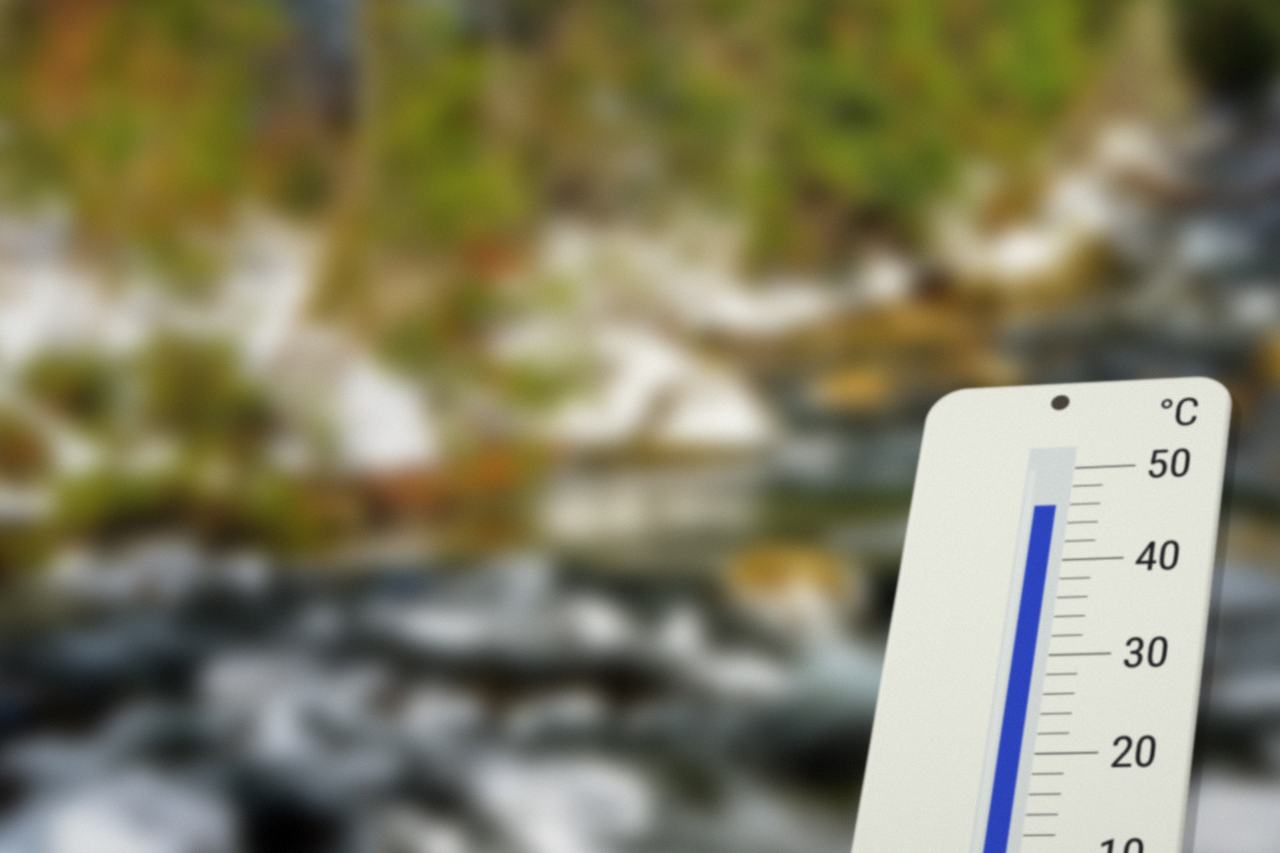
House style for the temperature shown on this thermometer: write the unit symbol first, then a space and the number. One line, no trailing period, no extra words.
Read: °C 46
